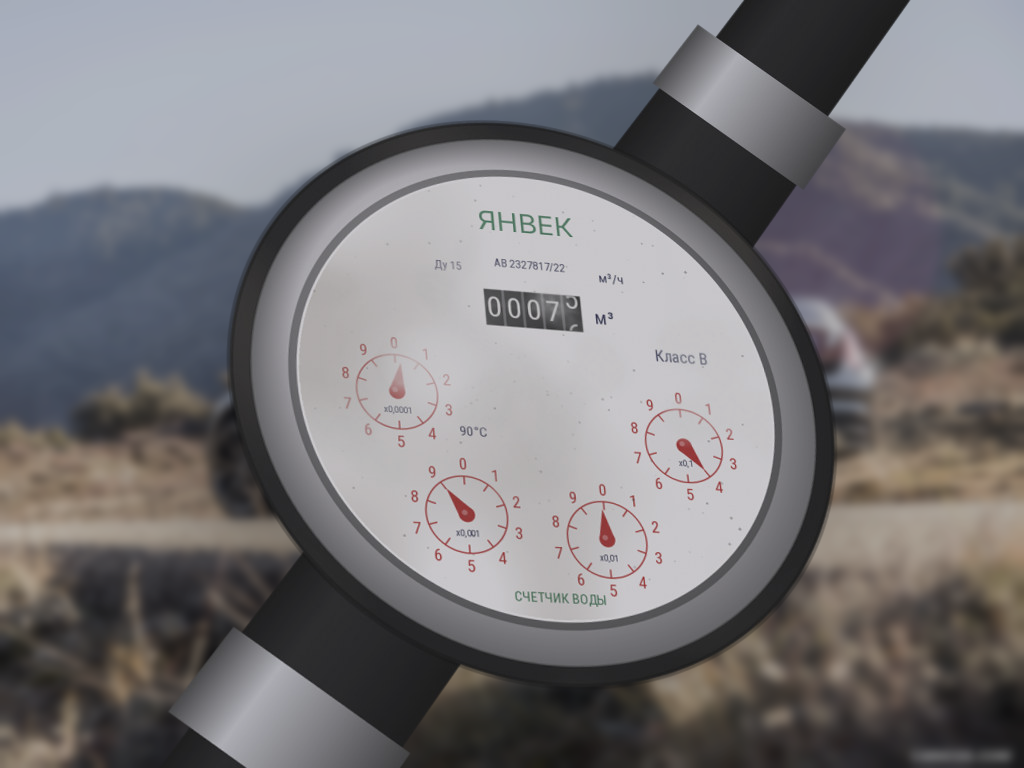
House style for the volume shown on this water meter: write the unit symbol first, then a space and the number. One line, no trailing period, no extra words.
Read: m³ 75.3990
